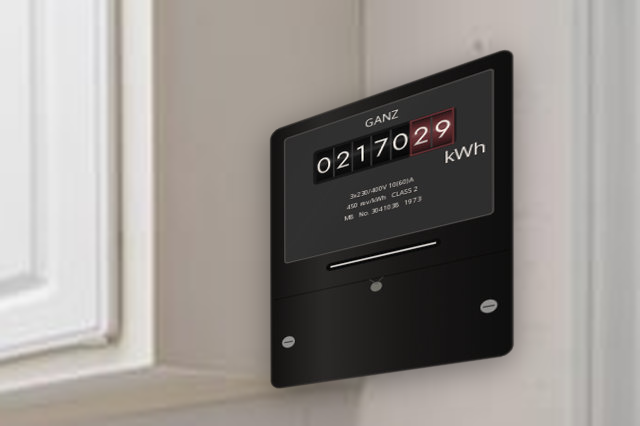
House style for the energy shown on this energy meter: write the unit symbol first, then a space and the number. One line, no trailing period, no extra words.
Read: kWh 2170.29
